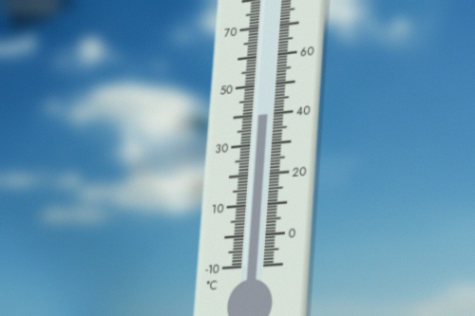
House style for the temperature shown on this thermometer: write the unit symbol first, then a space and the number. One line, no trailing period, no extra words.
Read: °C 40
